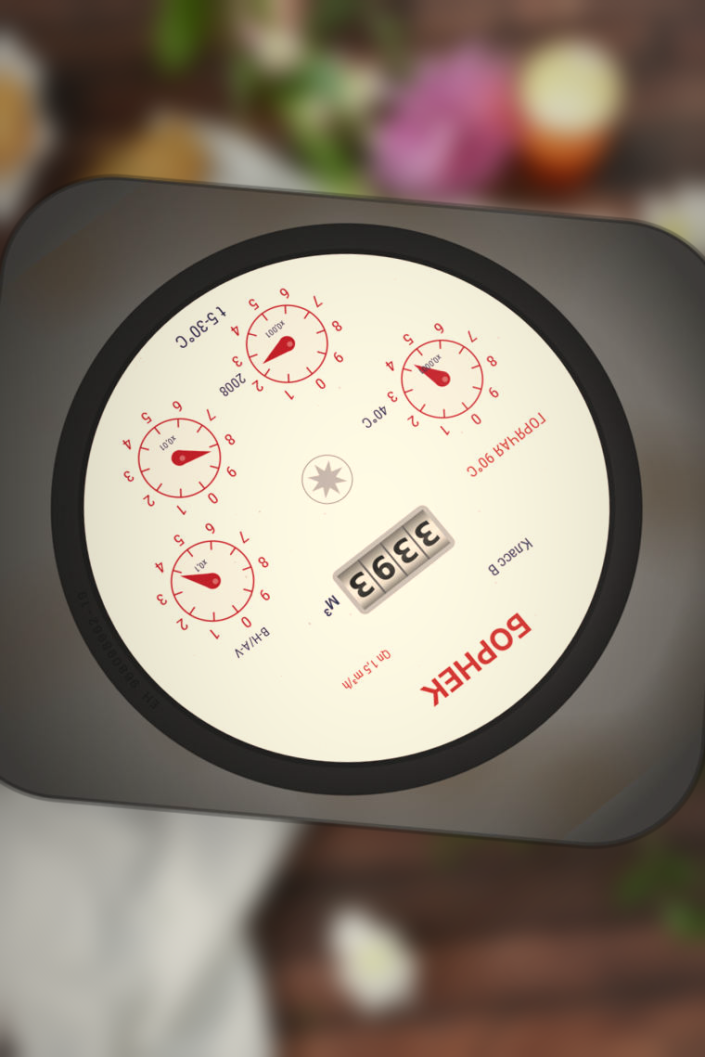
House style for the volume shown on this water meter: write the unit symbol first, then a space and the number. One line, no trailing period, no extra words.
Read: m³ 3393.3824
